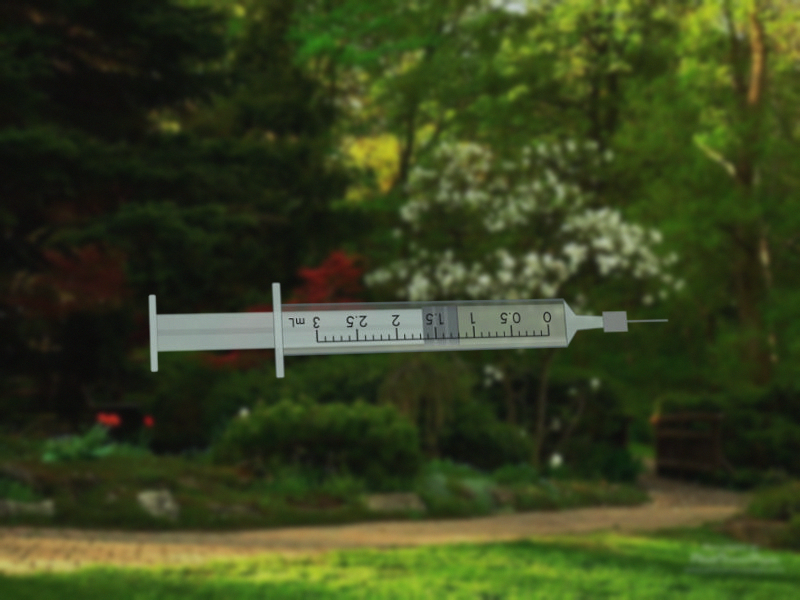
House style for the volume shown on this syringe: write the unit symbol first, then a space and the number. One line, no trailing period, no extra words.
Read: mL 1.2
